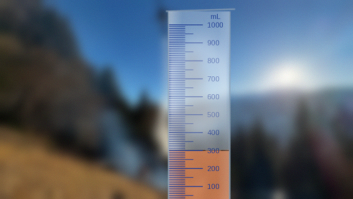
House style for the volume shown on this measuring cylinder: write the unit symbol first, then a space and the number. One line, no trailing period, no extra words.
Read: mL 300
